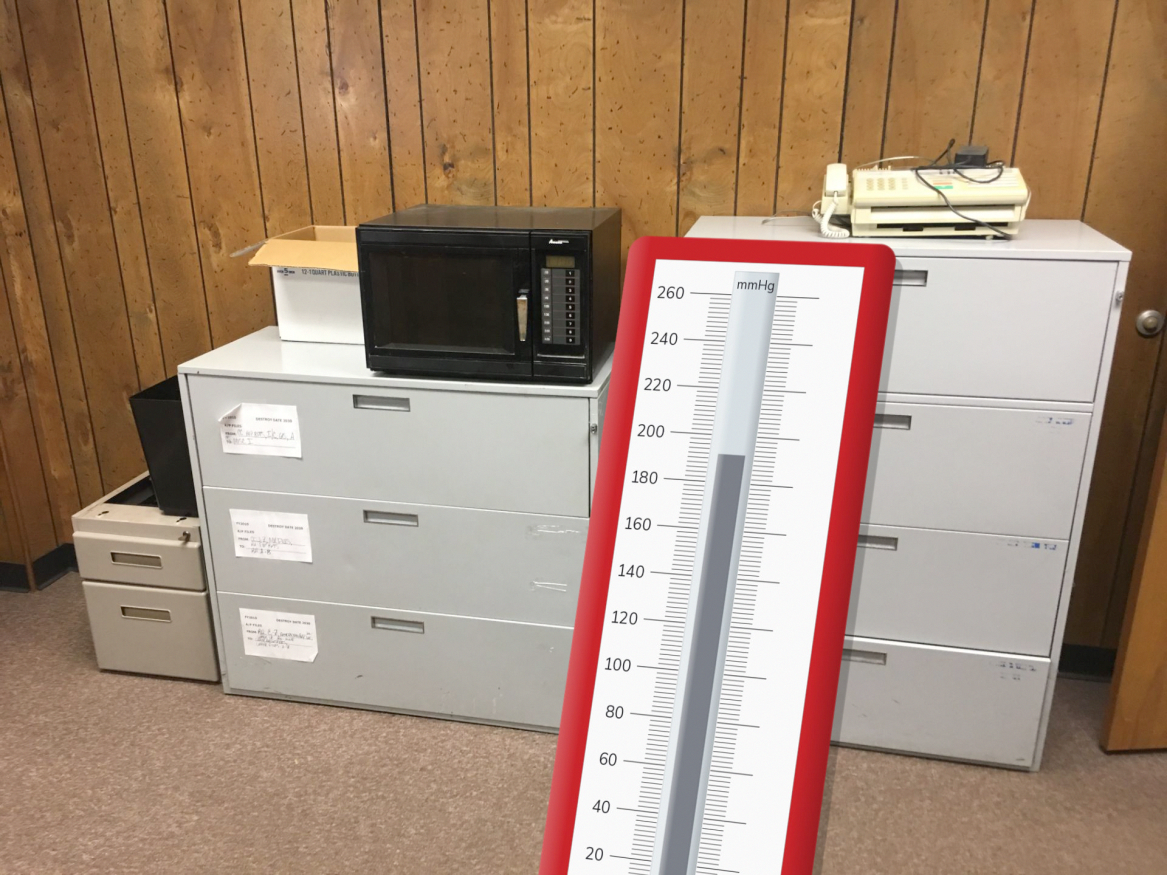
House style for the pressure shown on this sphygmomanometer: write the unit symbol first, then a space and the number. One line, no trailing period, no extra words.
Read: mmHg 192
